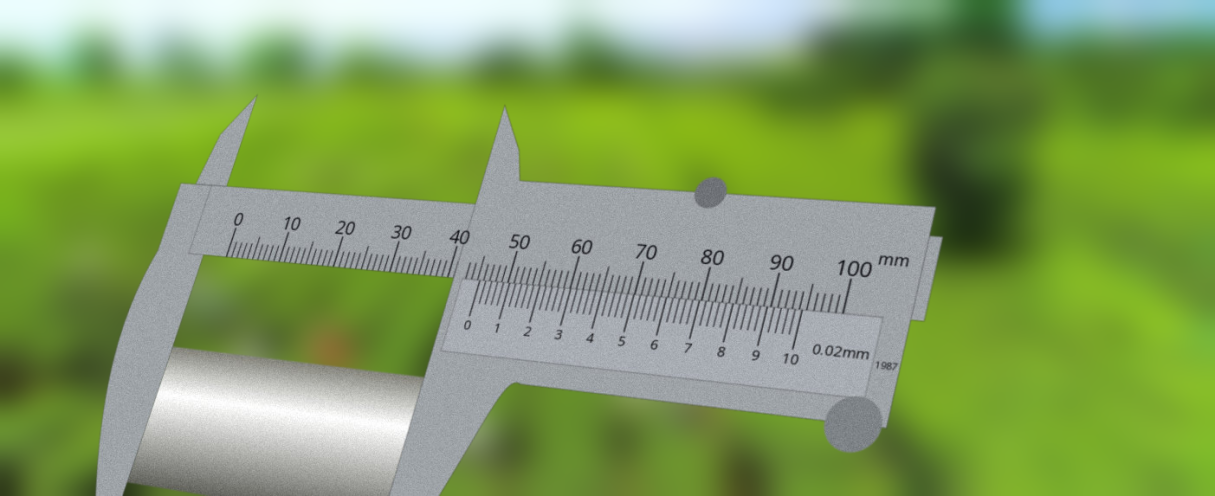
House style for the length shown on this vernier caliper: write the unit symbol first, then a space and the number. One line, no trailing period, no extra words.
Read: mm 45.4
